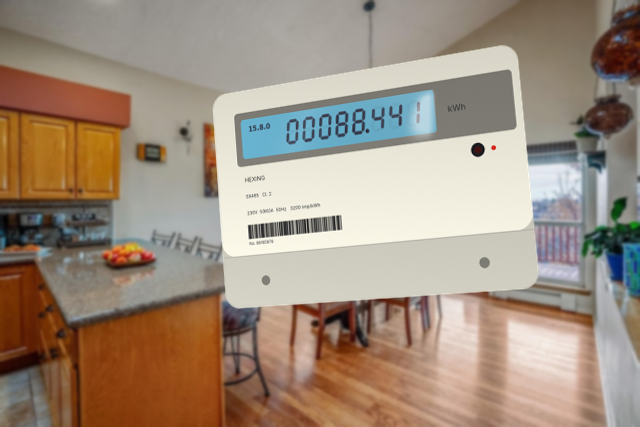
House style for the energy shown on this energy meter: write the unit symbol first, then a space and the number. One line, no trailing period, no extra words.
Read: kWh 88.441
